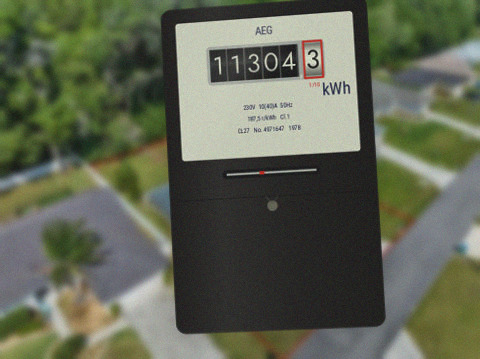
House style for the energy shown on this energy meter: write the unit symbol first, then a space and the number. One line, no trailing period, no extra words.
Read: kWh 11304.3
